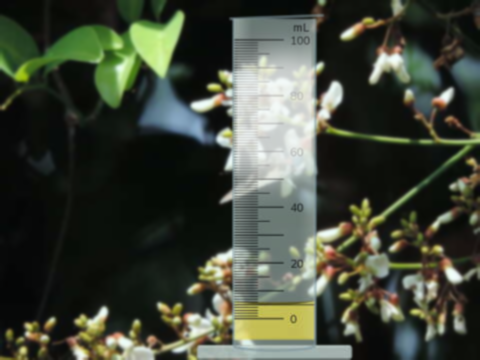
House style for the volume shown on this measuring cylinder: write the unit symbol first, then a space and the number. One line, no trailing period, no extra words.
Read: mL 5
